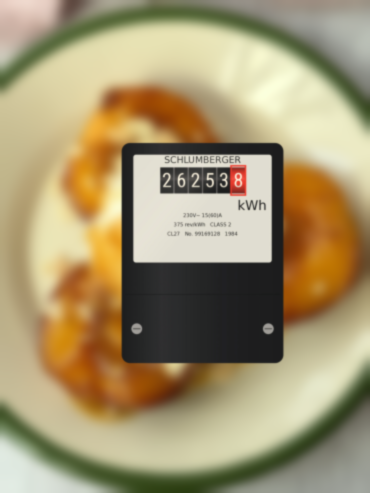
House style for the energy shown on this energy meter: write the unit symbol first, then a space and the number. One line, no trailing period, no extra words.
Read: kWh 26253.8
